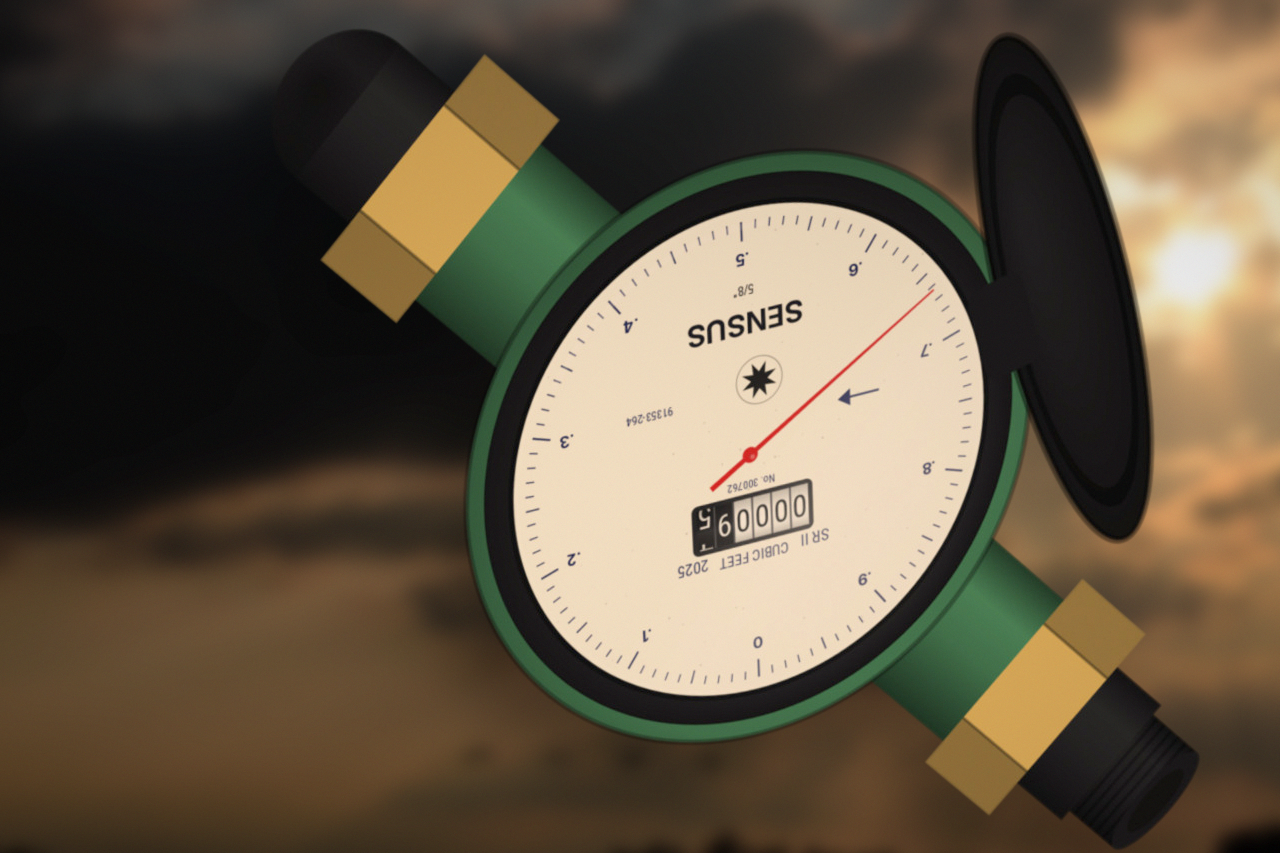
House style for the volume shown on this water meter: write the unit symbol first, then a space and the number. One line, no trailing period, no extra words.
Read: ft³ 94.66
